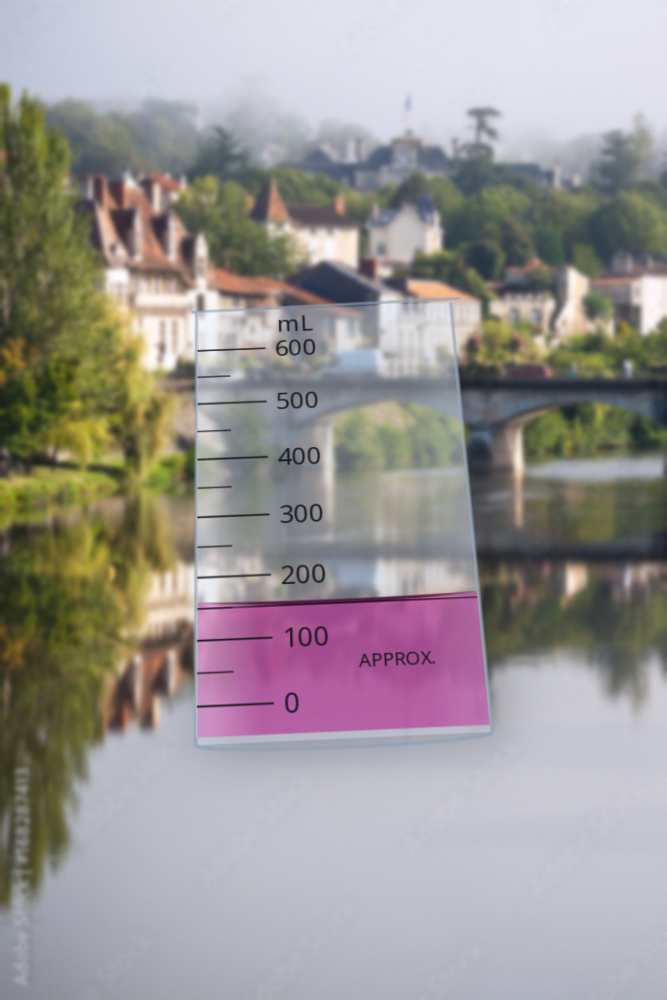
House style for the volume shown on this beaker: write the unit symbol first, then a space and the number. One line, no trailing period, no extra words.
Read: mL 150
